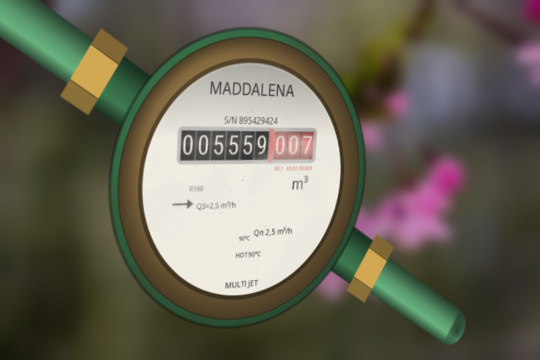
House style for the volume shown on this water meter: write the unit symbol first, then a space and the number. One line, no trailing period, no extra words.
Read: m³ 5559.007
